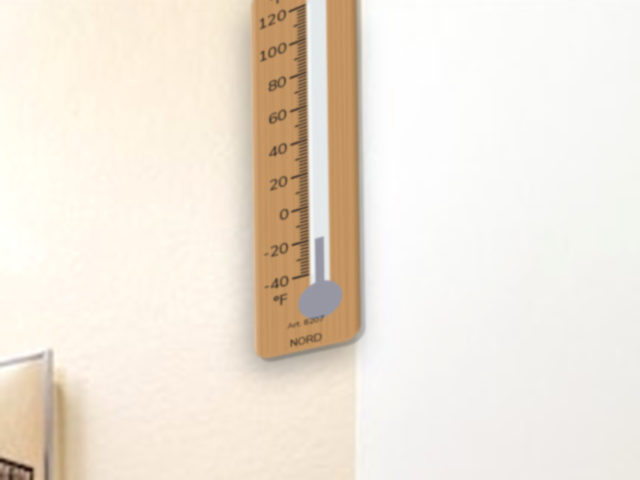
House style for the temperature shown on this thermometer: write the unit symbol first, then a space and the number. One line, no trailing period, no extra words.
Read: °F -20
